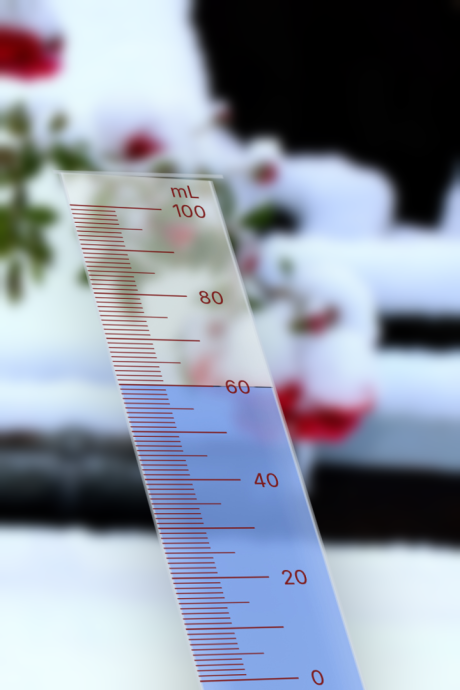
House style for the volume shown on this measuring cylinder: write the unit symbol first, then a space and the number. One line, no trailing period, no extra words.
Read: mL 60
